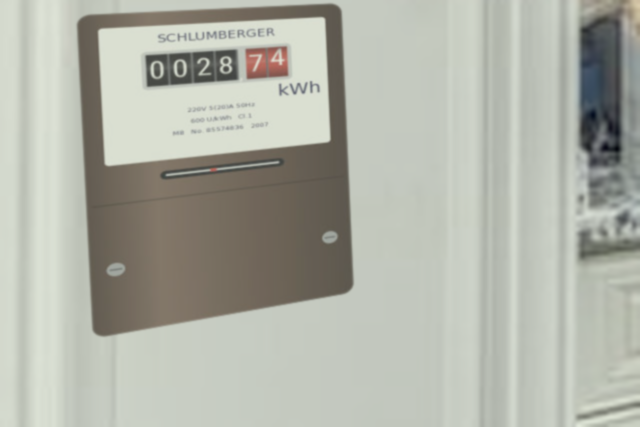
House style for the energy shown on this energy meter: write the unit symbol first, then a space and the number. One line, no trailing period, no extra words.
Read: kWh 28.74
